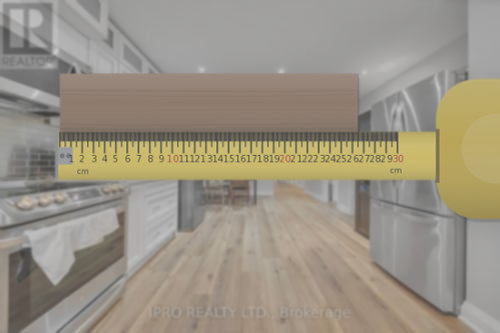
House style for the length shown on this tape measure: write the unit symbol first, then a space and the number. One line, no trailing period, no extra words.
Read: cm 26.5
